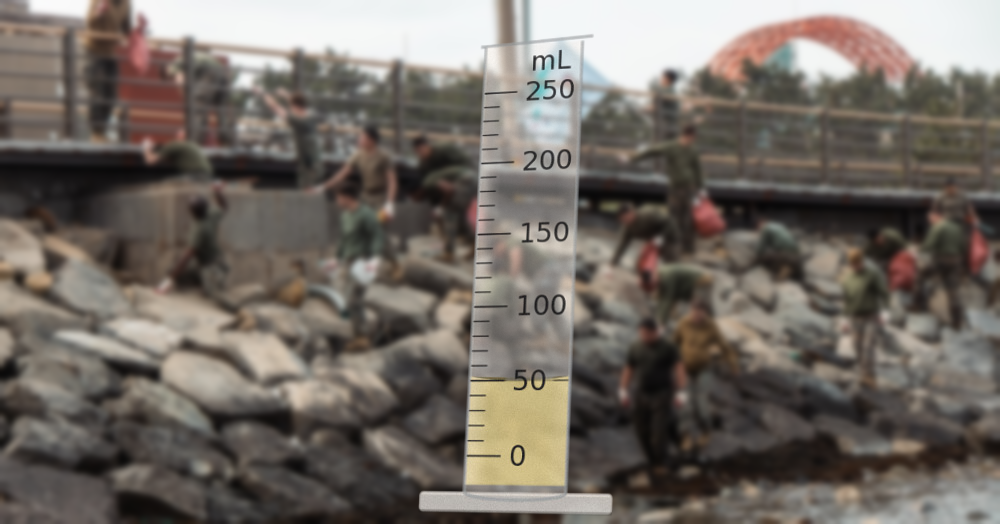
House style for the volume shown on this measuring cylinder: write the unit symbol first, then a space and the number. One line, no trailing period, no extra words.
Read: mL 50
